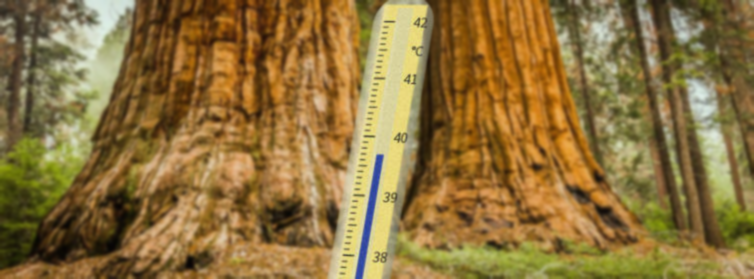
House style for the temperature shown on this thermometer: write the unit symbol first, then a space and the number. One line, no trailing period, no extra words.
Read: °C 39.7
